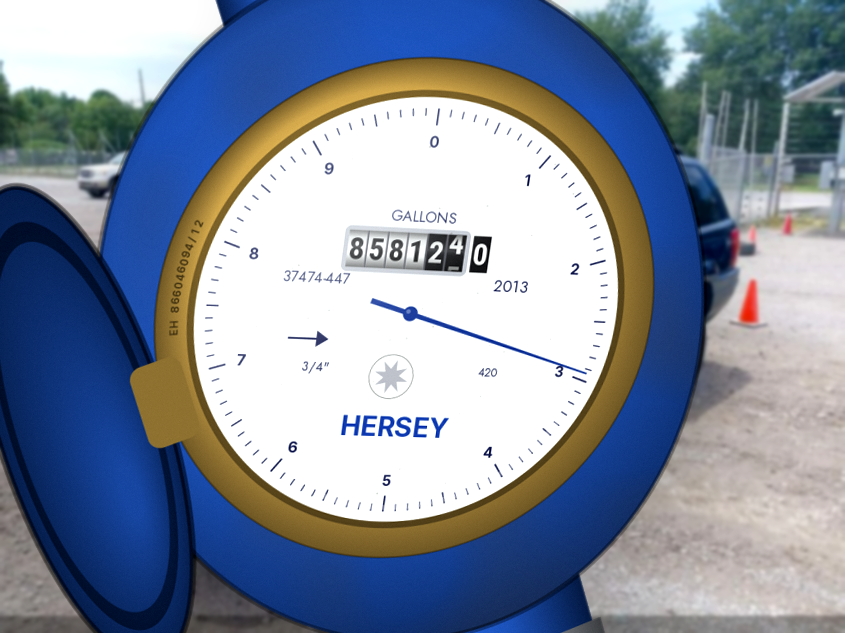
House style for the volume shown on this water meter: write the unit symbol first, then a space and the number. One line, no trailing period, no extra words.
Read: gal 8581242.9
